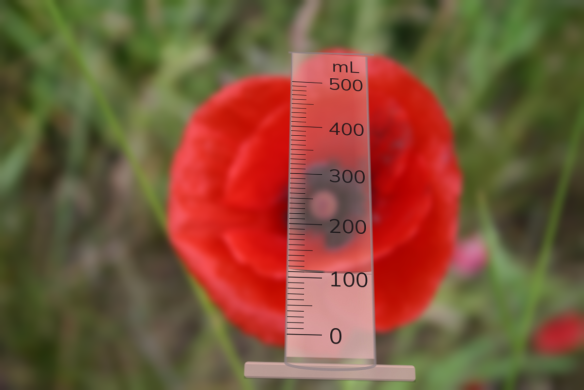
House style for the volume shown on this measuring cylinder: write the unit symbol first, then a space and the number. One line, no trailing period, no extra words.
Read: mL 110
